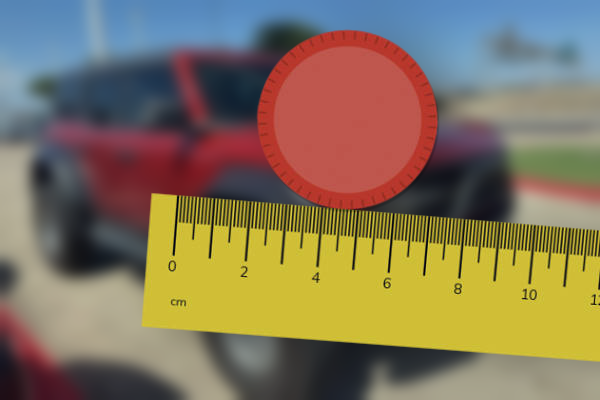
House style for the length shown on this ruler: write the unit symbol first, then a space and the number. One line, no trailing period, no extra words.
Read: cm 5
